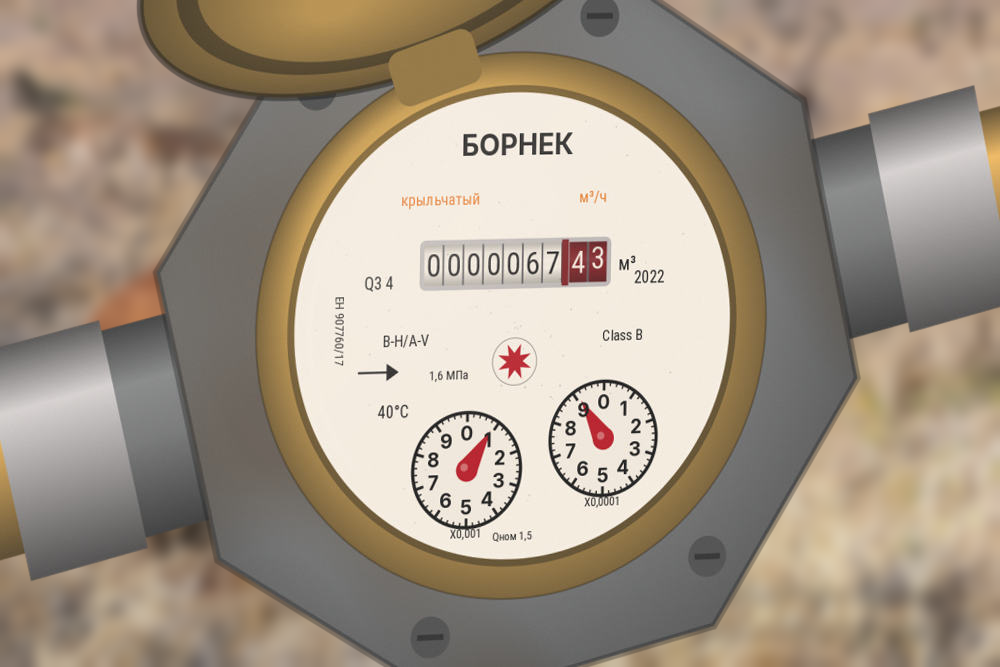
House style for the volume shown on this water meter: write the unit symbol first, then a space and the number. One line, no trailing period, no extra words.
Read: m³ 67.4309
